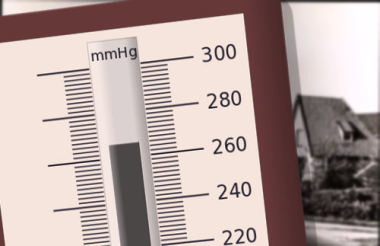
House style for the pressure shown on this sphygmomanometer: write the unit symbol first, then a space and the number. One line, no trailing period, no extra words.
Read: mmHg 266
